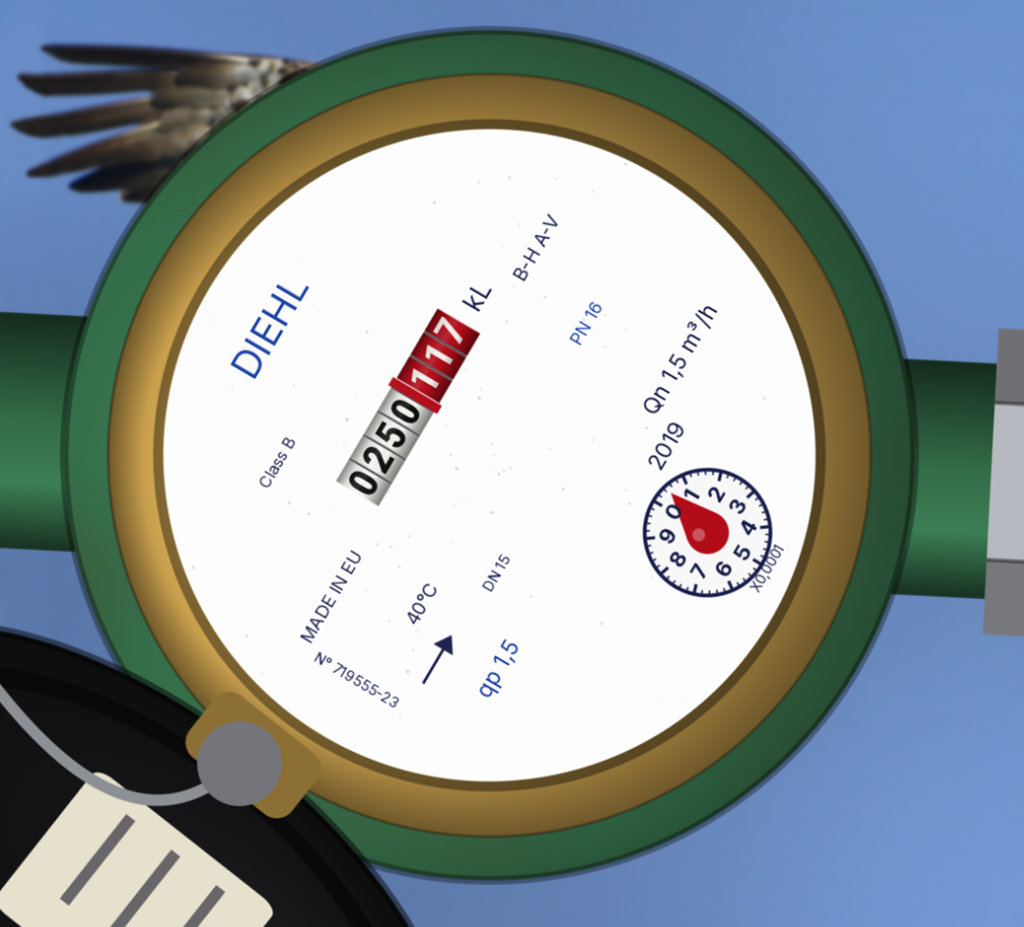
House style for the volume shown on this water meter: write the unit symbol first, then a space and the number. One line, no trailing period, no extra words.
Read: kL 250.1170
